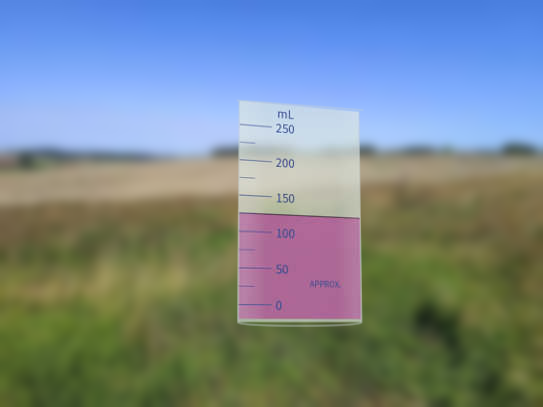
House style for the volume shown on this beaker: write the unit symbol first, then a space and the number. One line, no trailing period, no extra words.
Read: mL 125
